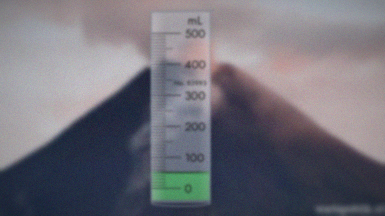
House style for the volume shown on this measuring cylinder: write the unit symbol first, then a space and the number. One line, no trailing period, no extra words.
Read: mL 50
